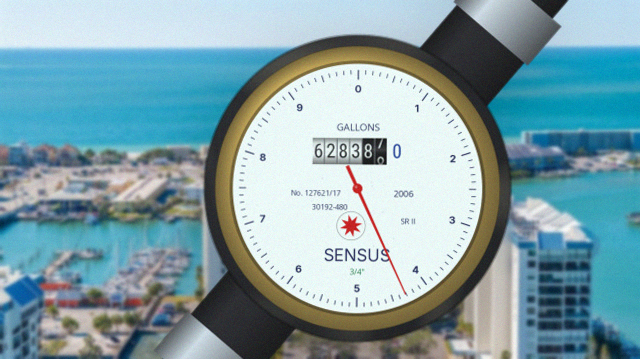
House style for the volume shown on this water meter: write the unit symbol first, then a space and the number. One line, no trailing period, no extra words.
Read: gal 6283874.3
